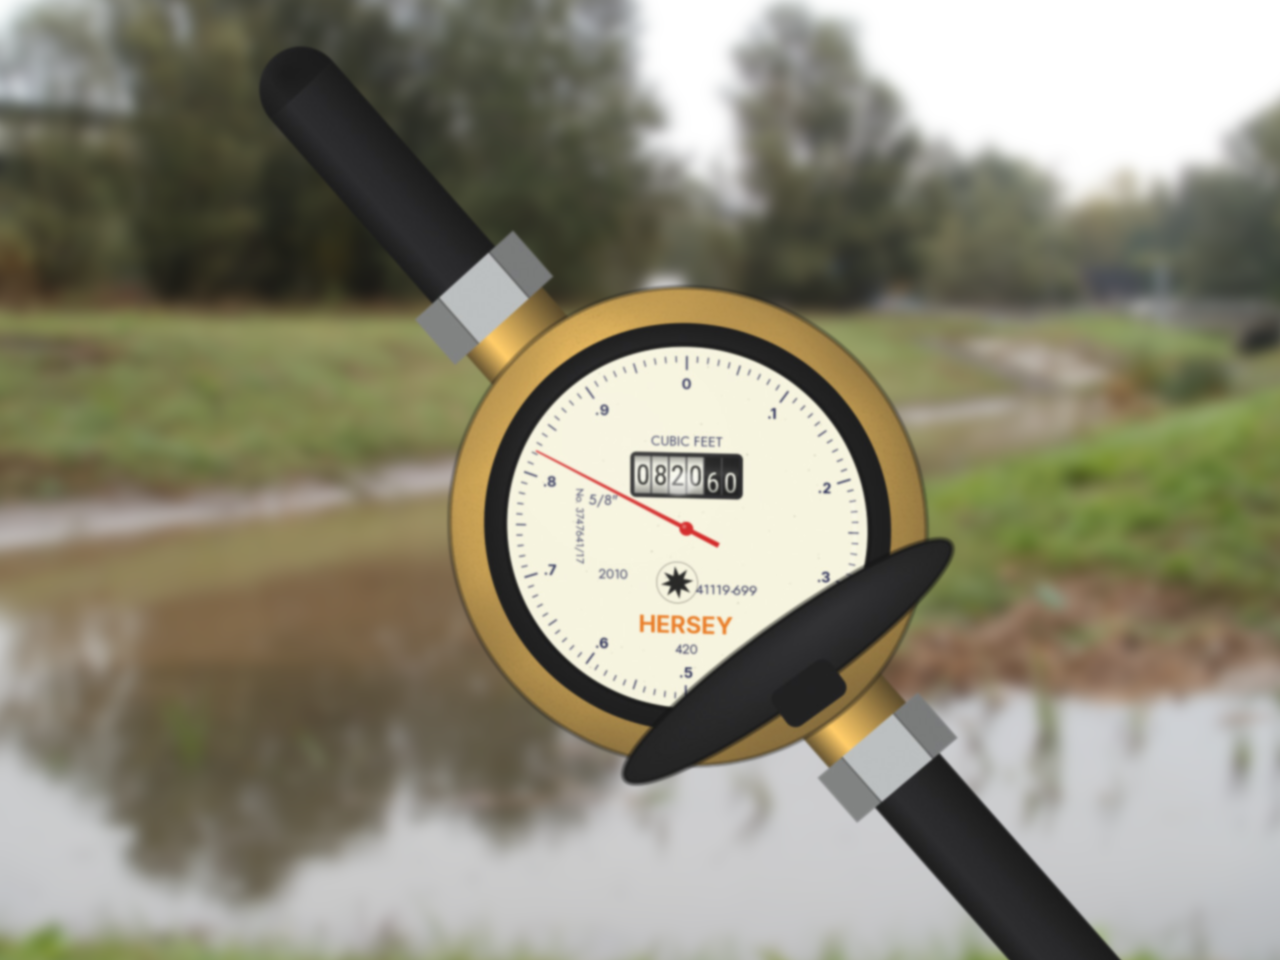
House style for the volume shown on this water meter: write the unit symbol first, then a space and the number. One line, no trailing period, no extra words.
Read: ft³ 82059.82
